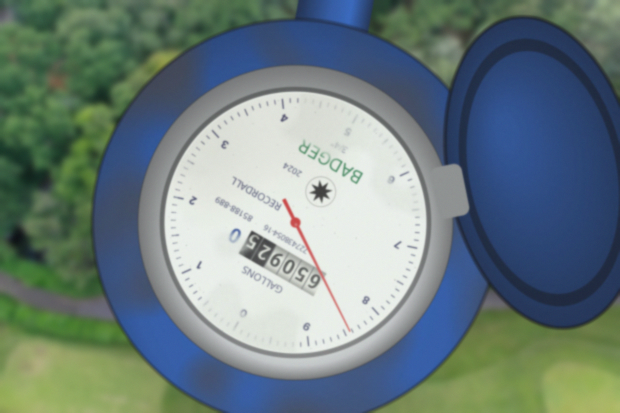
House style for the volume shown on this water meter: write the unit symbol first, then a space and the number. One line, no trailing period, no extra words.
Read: gal 6509248.4
